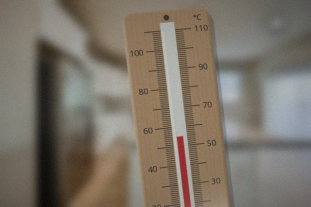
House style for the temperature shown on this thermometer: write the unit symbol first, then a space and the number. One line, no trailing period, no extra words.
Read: °C 55
